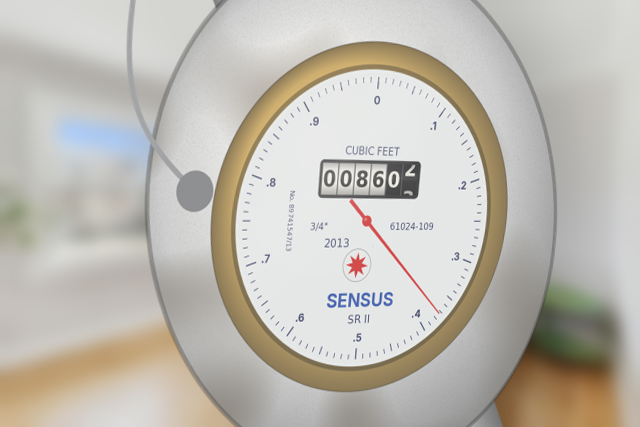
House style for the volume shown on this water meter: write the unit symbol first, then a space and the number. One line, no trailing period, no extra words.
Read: ft³ 8602.37
